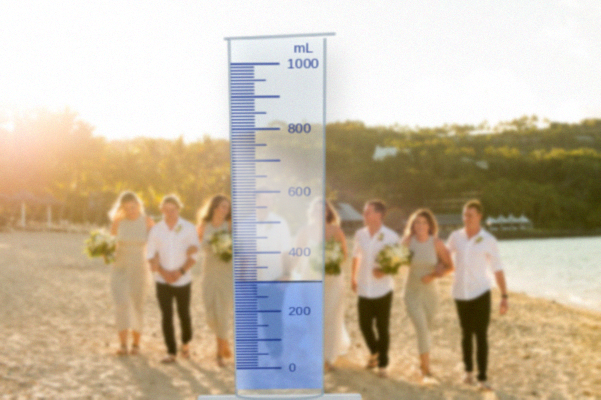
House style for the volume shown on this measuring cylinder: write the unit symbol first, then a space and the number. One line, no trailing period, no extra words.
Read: mL 300
